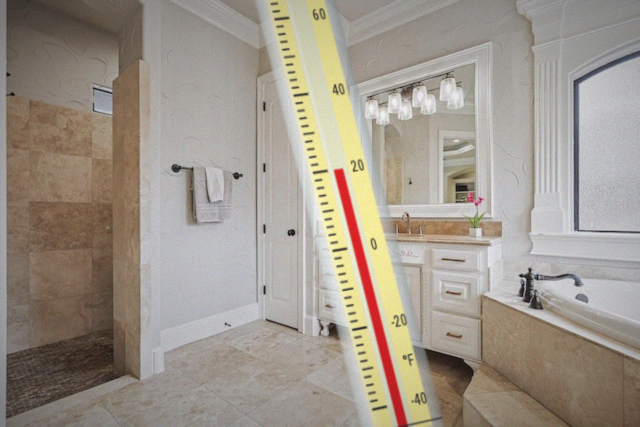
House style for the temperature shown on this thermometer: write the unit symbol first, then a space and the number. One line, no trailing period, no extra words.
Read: °F 20
